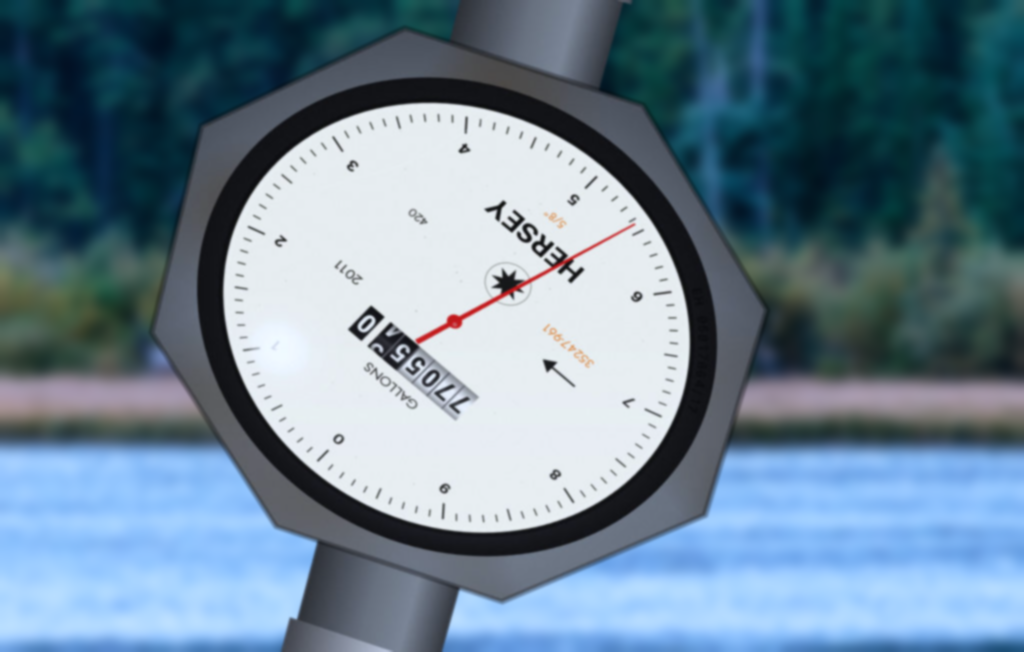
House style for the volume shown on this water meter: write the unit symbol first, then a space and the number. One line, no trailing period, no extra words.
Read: gal 7705535.4
